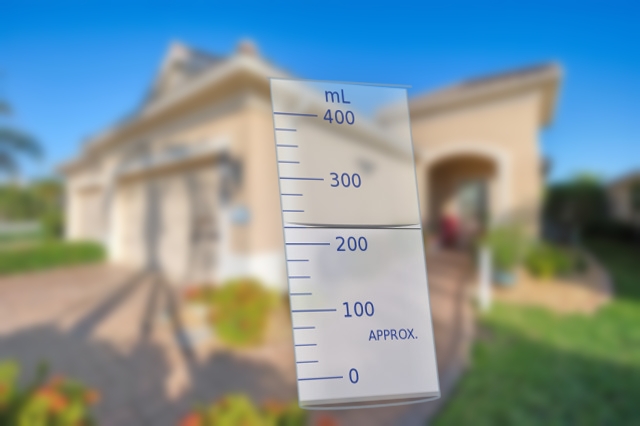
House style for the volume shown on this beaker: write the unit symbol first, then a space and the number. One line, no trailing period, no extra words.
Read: mL 225
